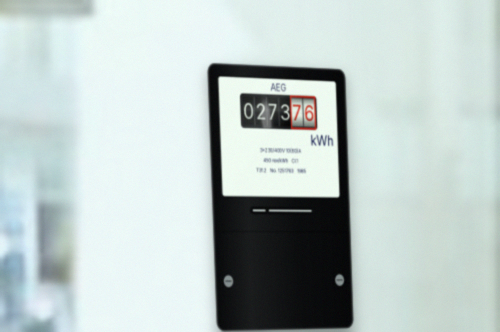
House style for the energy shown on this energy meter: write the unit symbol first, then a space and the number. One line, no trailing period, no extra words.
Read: kWh 273.76
